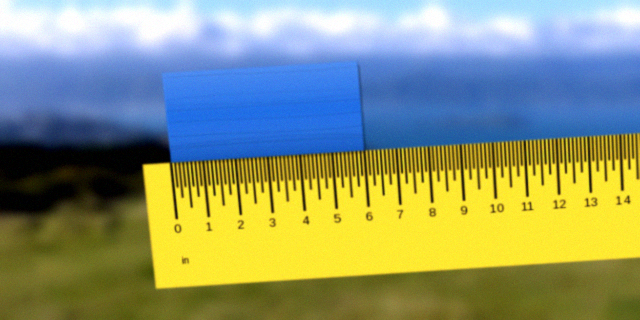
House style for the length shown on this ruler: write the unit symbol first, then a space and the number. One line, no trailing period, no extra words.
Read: in 6
